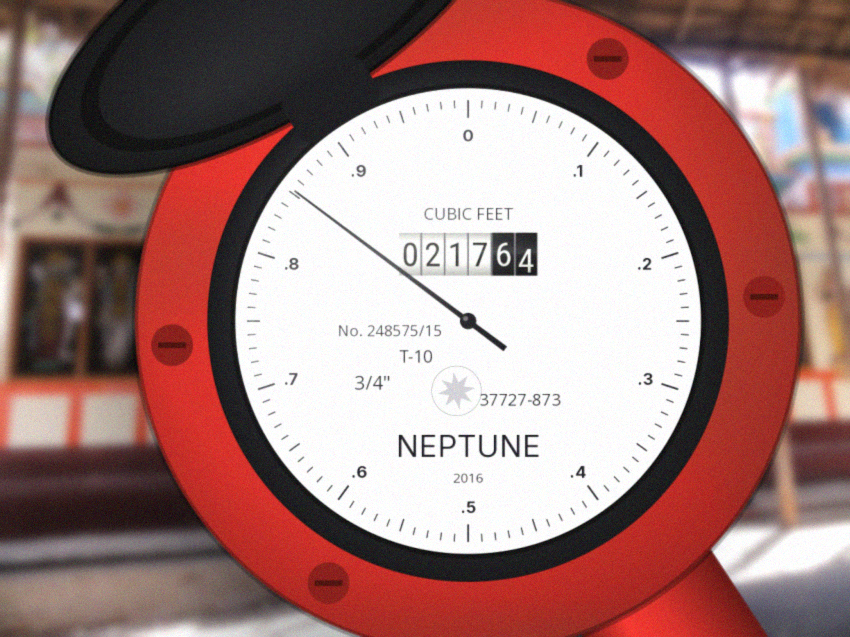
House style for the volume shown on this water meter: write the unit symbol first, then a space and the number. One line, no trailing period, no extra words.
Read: ft³ 21763.85
